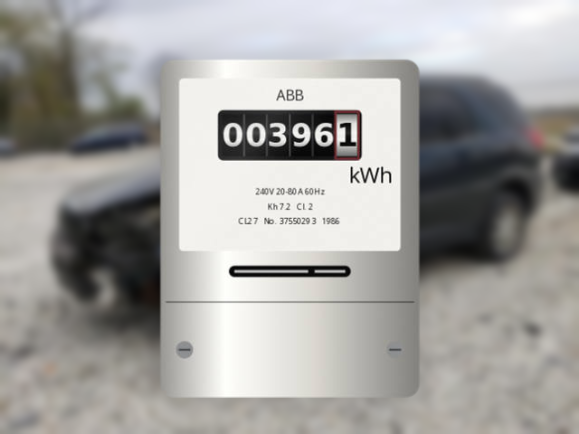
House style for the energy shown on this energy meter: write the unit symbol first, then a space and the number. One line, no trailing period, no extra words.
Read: kWh 396.1
